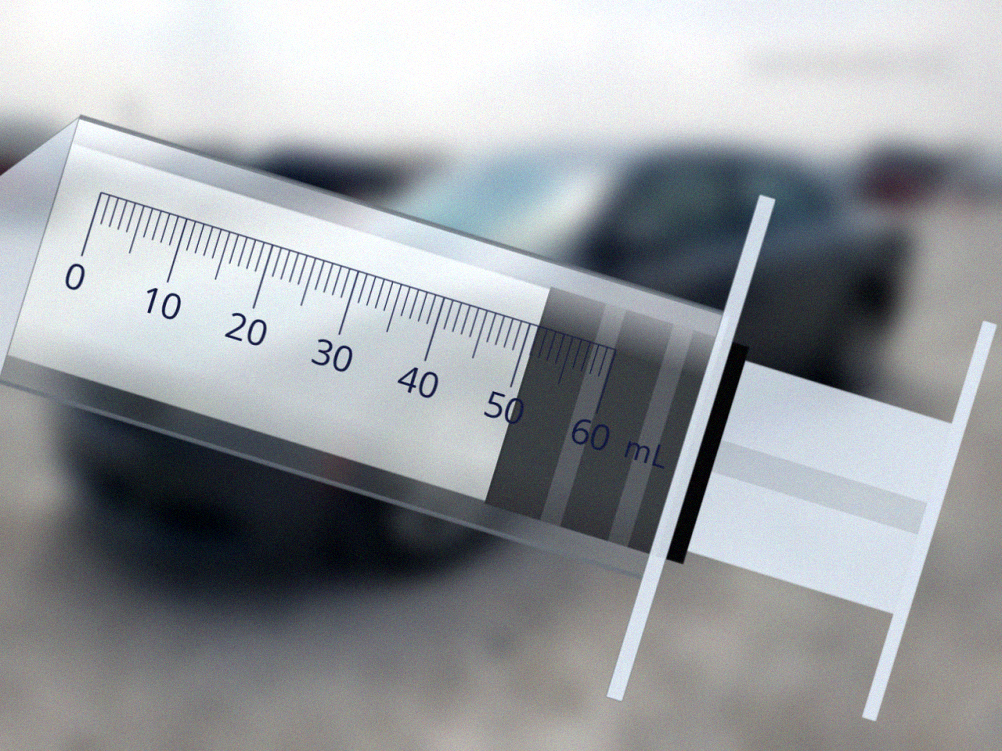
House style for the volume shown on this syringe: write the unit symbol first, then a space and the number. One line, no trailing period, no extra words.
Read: mL 51
